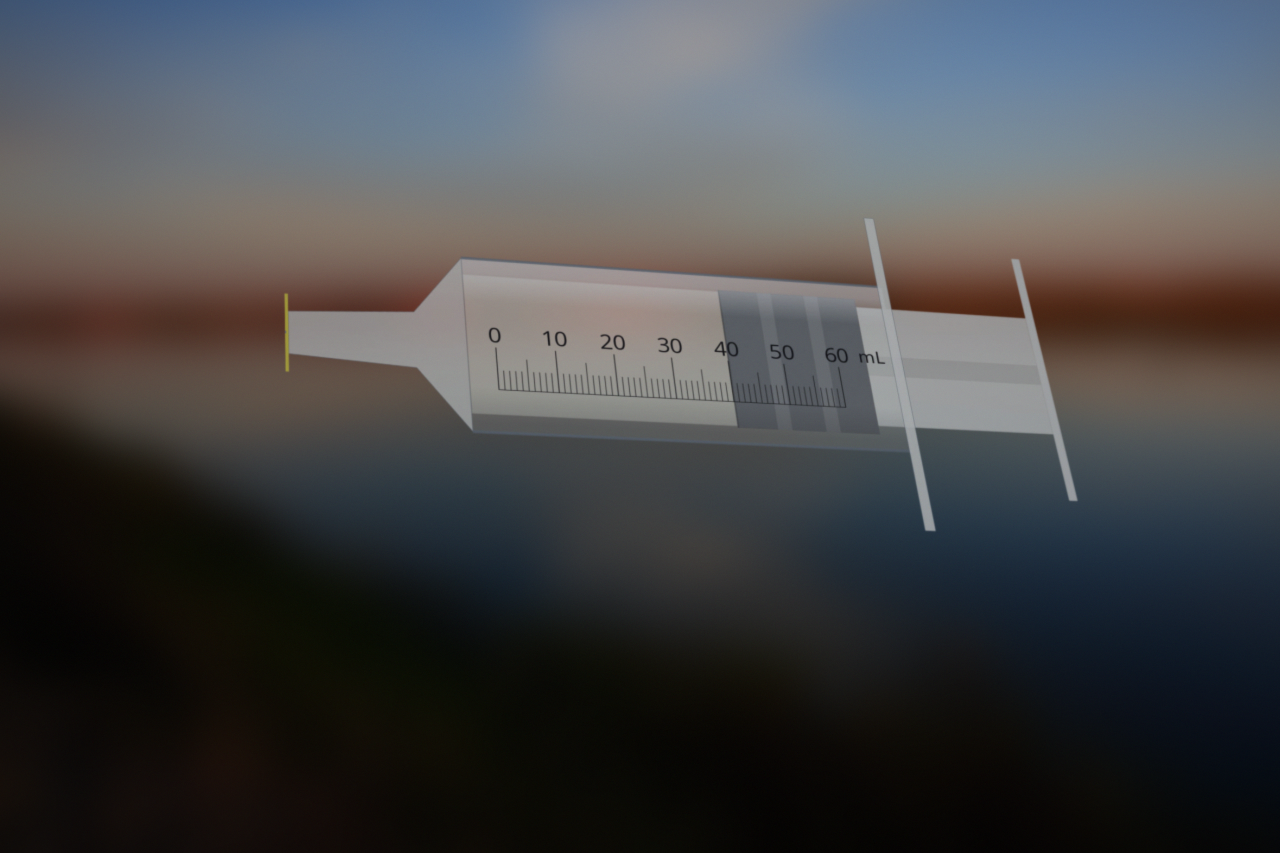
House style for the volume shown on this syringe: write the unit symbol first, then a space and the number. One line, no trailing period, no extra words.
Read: mL 40
